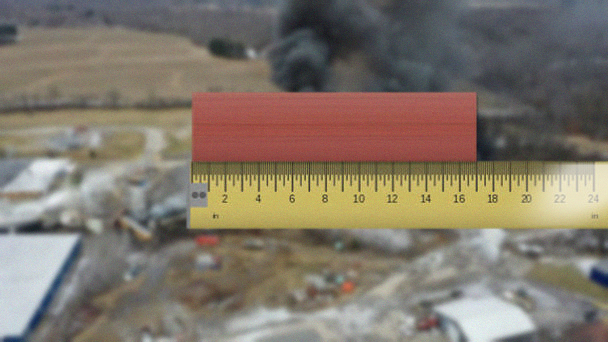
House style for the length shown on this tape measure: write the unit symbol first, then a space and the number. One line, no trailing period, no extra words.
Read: in 17
